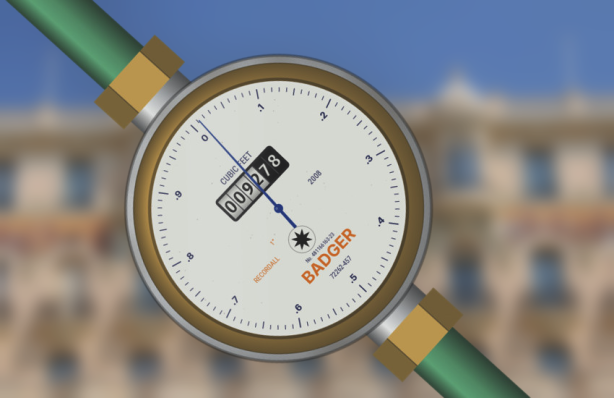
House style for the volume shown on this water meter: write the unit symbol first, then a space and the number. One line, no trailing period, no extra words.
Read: ft³ 9278.01
